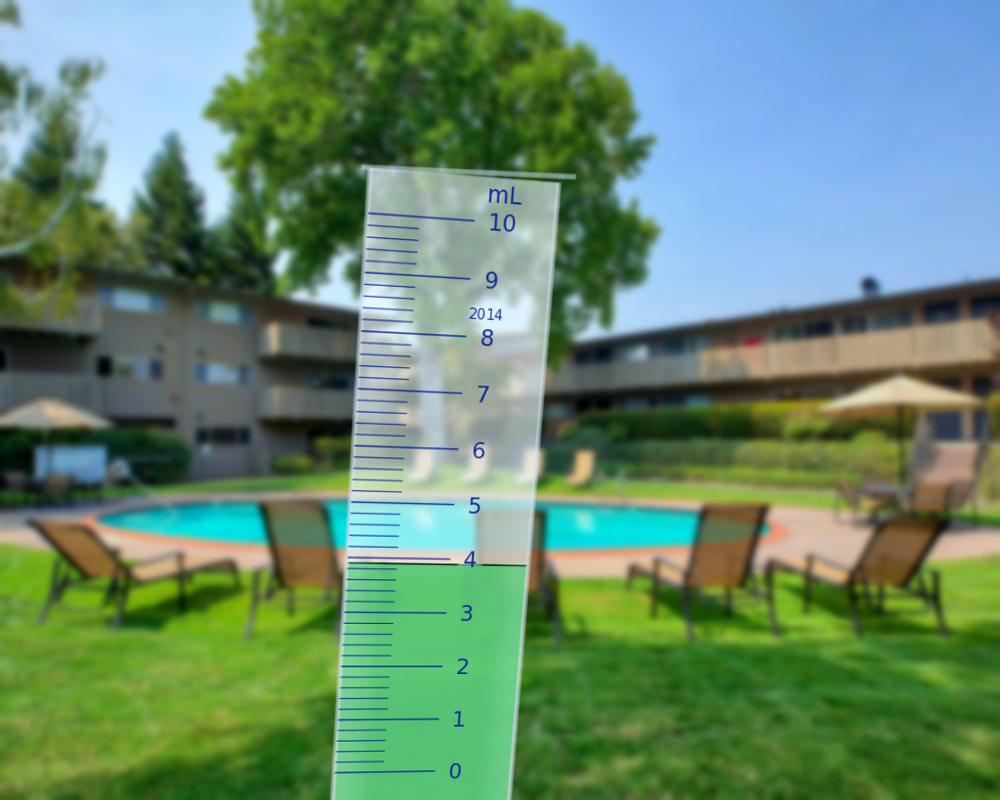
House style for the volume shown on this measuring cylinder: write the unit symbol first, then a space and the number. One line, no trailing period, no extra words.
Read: mL 3.9
